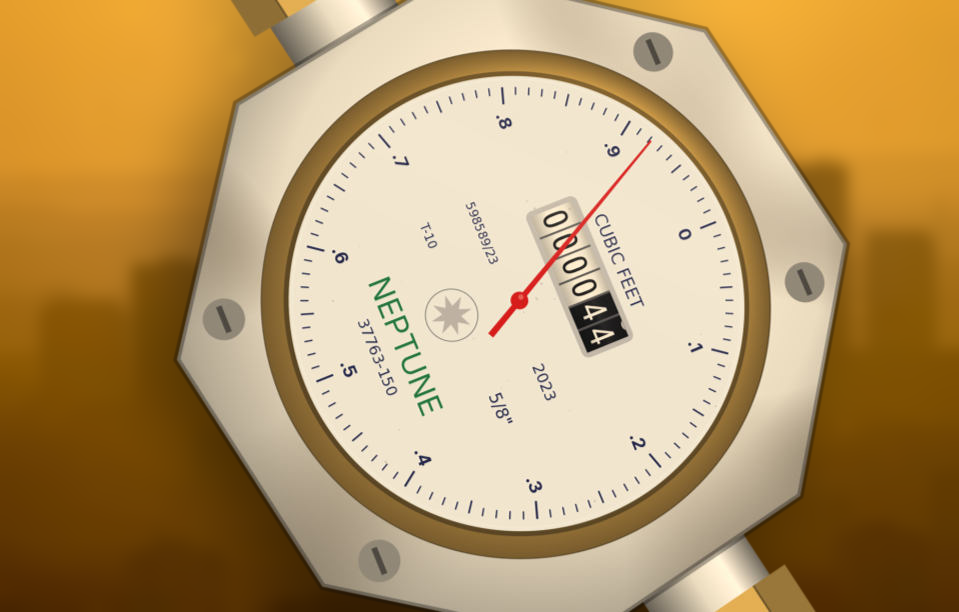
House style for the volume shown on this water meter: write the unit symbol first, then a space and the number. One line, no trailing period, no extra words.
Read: ft³ 43.92
